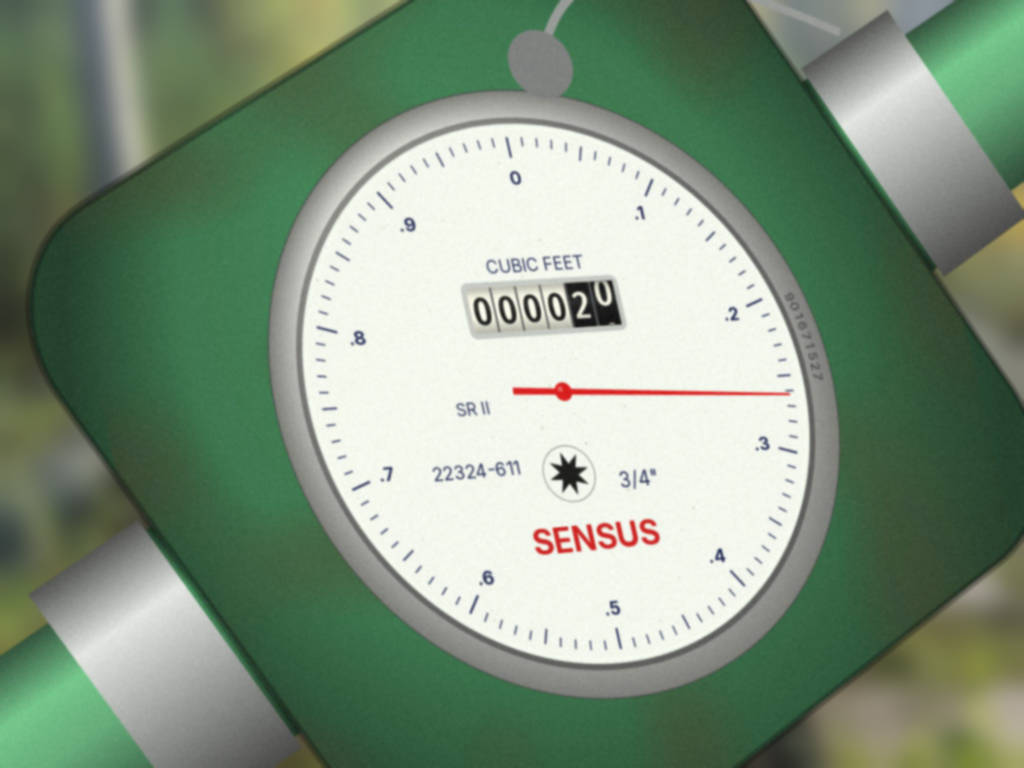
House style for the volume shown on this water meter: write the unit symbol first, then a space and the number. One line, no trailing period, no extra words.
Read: ft³ 20.26
